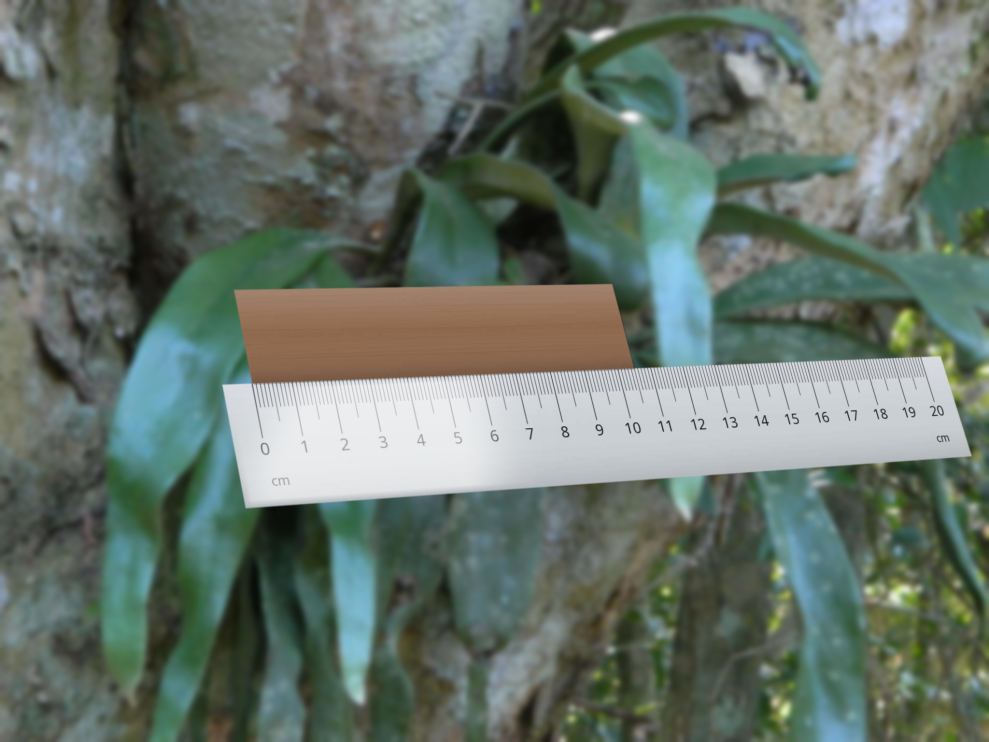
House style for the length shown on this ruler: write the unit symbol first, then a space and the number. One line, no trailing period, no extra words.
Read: cm 10.5
